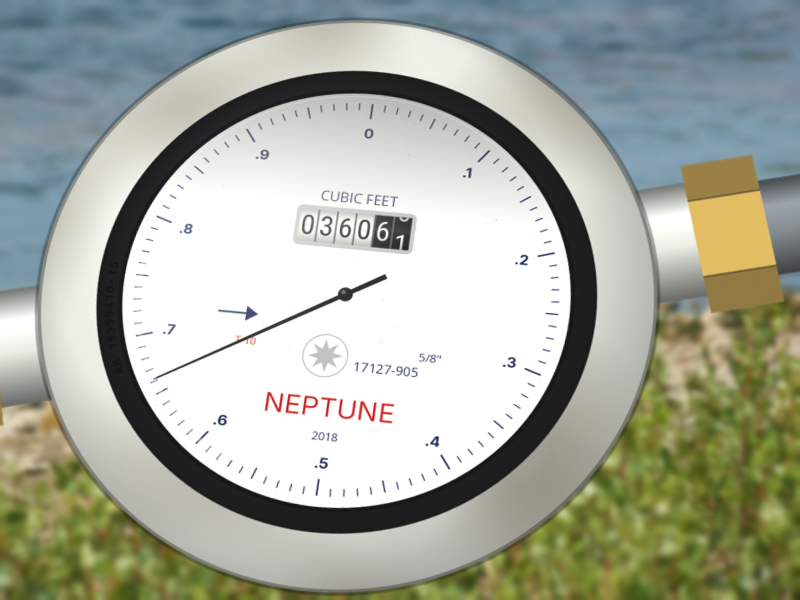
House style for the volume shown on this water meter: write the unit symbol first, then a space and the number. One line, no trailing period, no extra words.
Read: ft³ 36060.66
